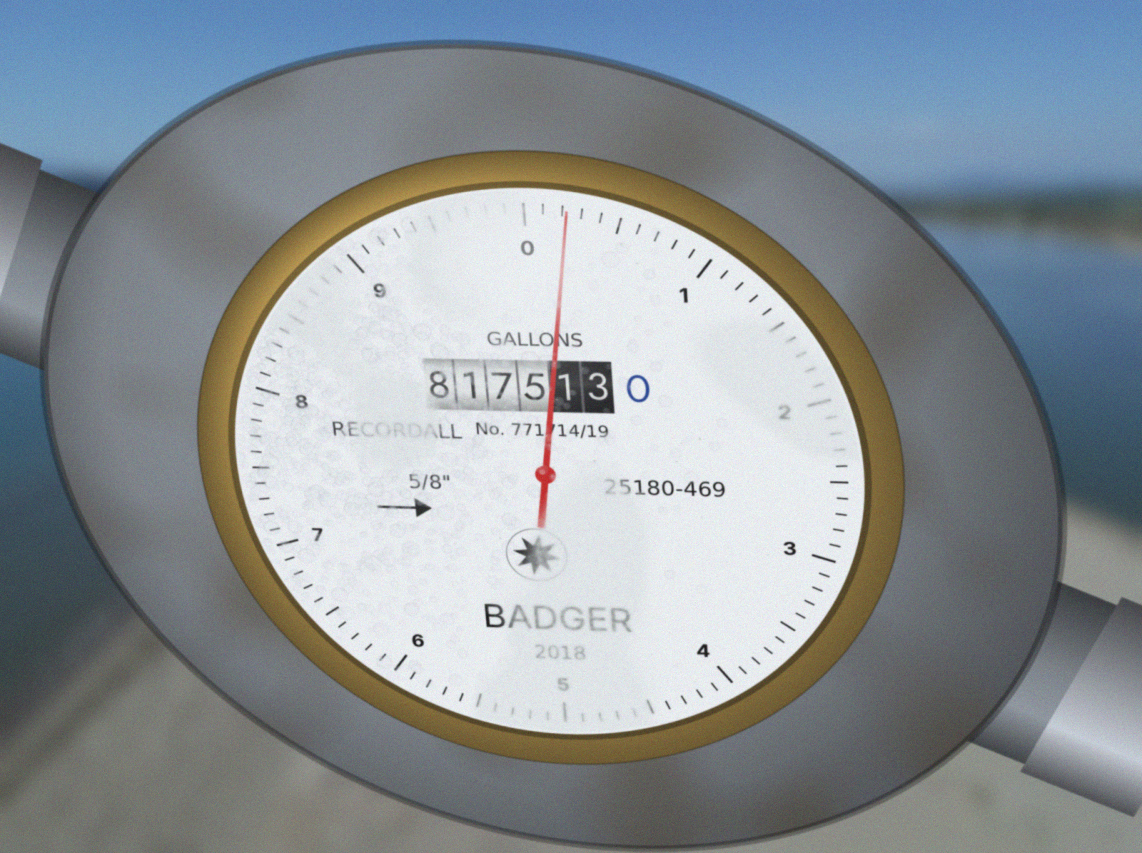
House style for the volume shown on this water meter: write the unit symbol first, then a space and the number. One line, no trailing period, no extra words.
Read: gal 8175130.2
